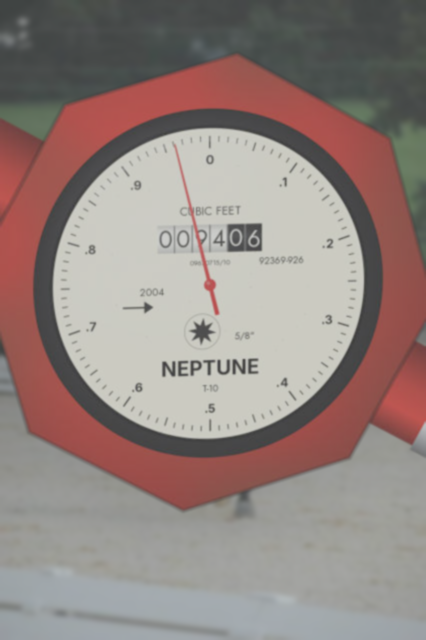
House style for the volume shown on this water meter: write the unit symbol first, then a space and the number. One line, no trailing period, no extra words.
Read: ft³ 9405.96
